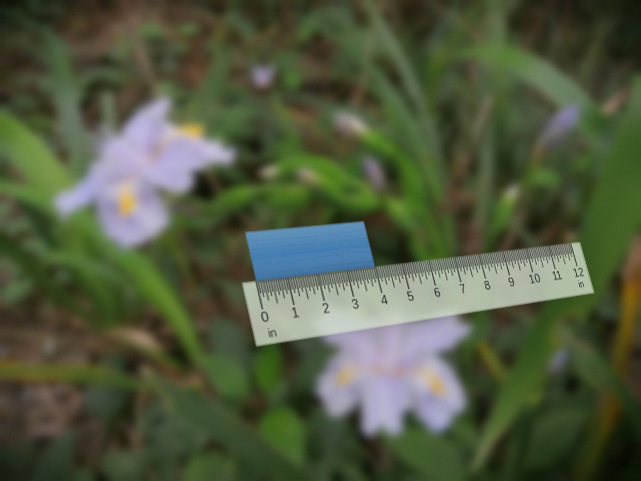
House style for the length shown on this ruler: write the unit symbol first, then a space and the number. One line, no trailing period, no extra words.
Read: in 4
